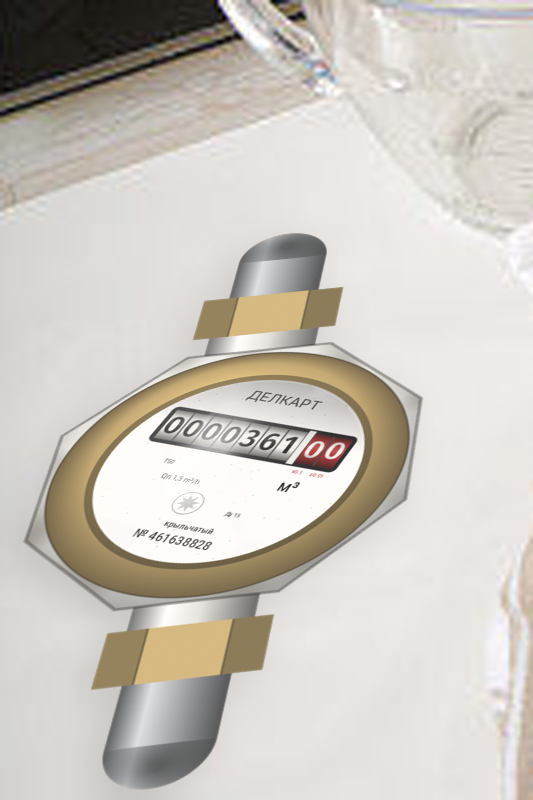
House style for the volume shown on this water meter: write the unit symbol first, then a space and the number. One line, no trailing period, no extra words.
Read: m³ 361.00
